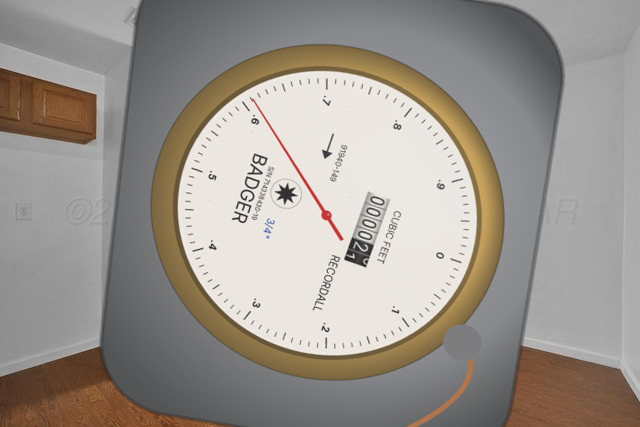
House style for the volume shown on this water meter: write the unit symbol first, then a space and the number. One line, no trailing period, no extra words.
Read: ft³ 20.61
